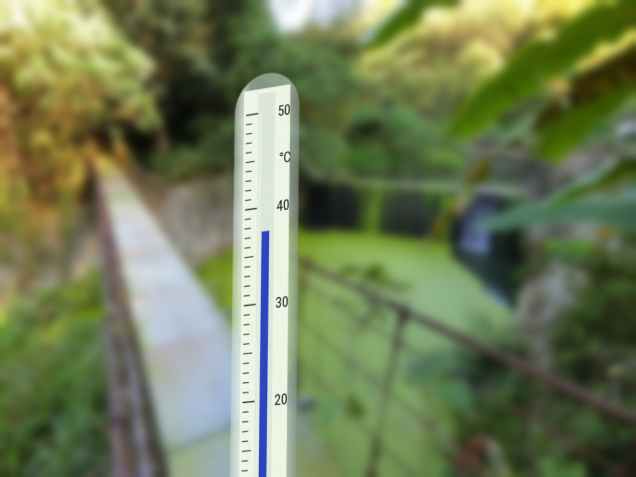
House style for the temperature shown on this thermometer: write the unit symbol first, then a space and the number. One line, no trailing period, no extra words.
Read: °C 37.5
